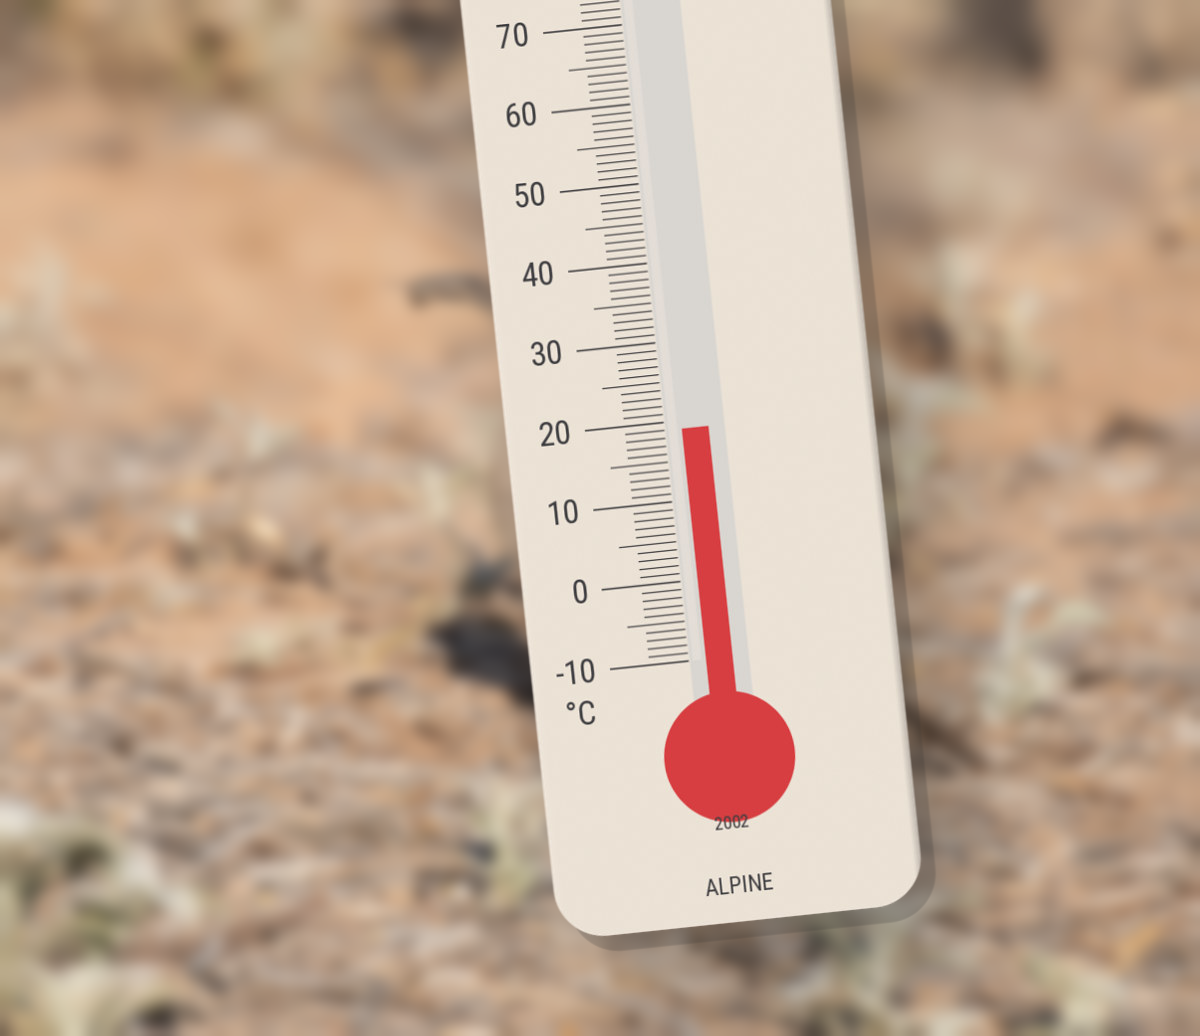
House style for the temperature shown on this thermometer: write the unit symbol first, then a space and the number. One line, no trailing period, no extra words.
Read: °C 19
